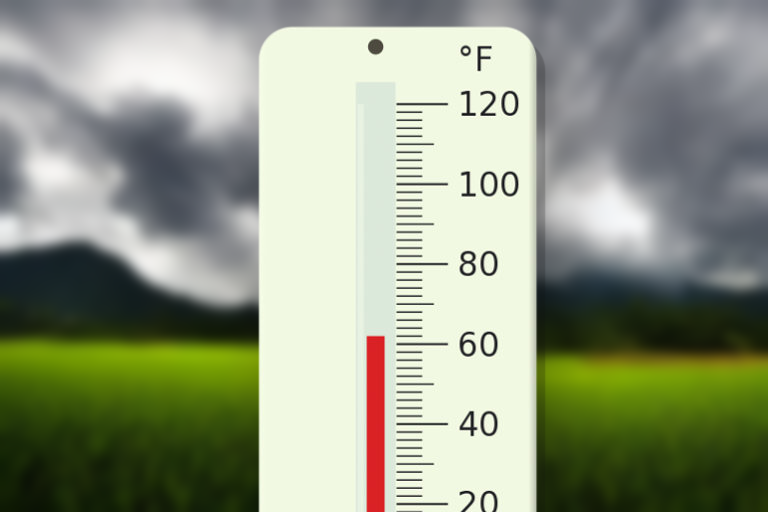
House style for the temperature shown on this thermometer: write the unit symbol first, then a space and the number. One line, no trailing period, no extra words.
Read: °F 62
